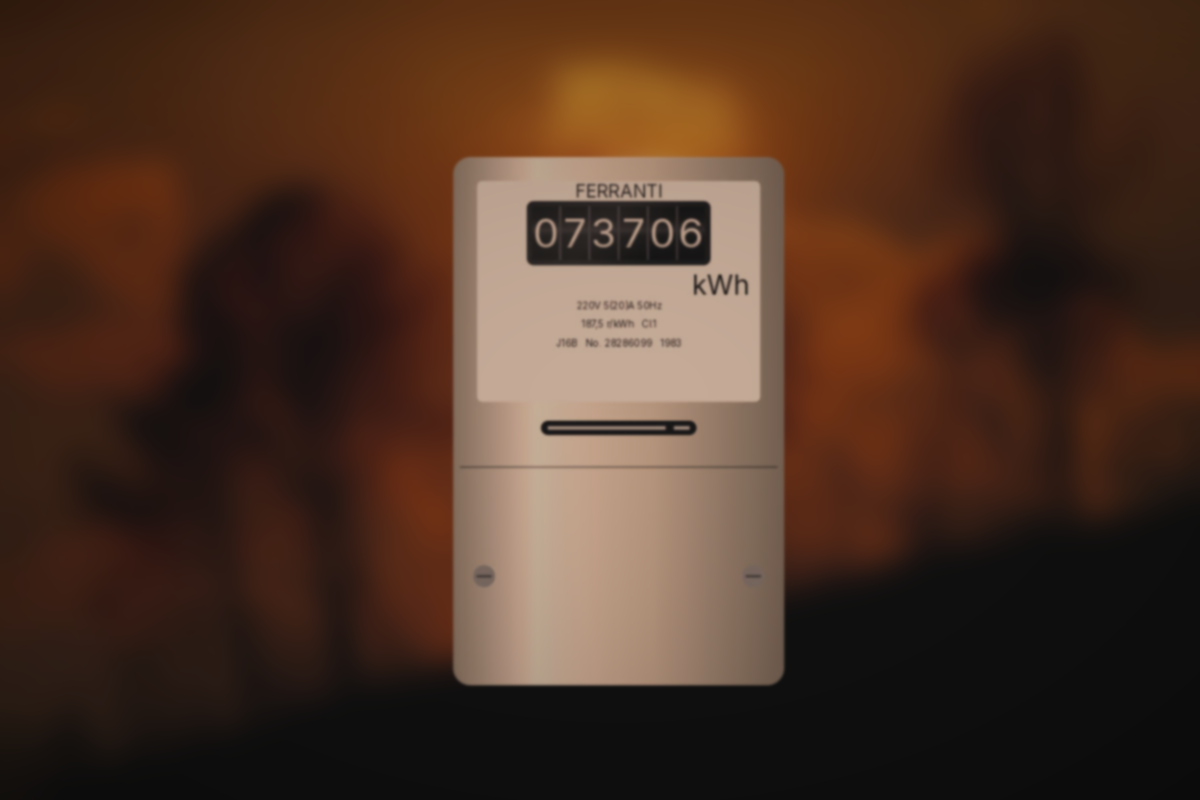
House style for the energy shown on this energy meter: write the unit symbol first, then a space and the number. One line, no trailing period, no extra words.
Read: kWh 73706
